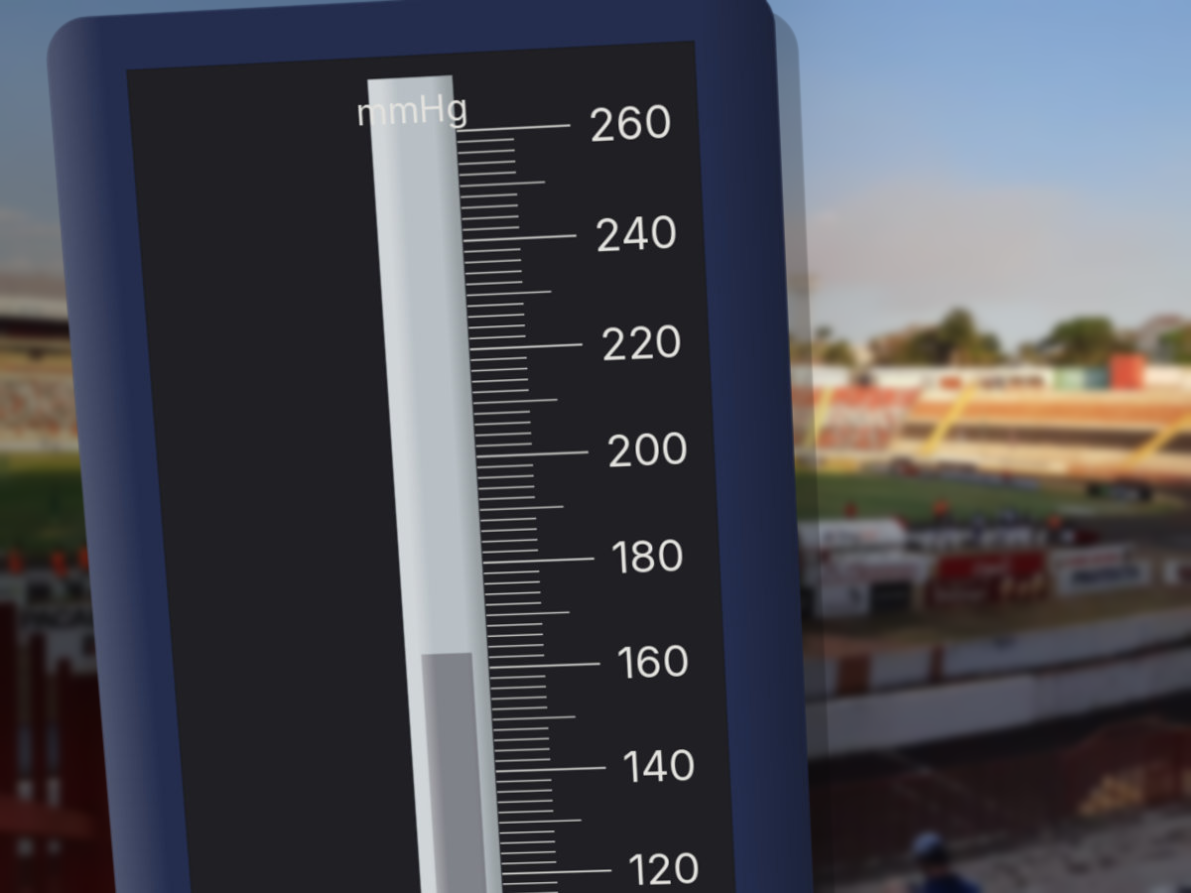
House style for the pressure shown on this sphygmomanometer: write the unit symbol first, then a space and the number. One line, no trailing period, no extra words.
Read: mmHg 163
